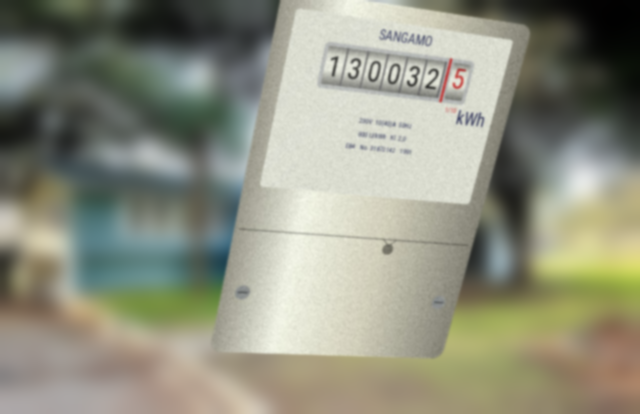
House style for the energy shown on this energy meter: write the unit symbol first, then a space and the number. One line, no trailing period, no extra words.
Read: kWh 130032.5
